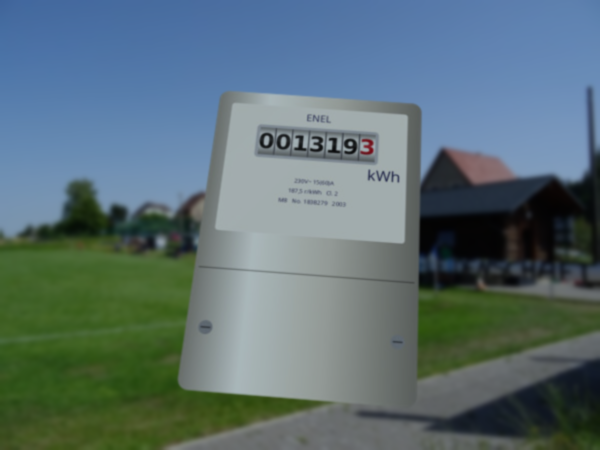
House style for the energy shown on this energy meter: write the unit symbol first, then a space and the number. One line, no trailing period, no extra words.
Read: kWh 1319.3
